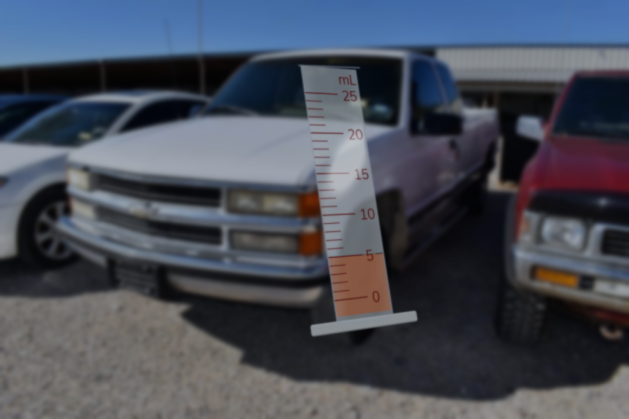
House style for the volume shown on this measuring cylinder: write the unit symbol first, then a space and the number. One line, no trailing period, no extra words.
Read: mL 5
